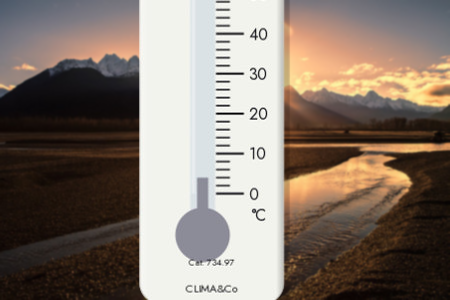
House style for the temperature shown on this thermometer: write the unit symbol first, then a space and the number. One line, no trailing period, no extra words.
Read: °C 4
